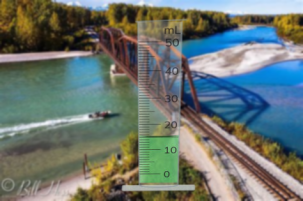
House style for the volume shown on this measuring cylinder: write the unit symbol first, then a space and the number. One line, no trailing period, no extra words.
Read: mL 15
